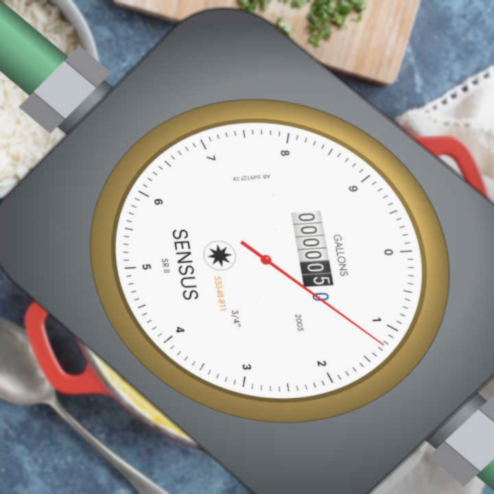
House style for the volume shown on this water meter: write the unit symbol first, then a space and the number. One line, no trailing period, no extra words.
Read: gal 51.2
